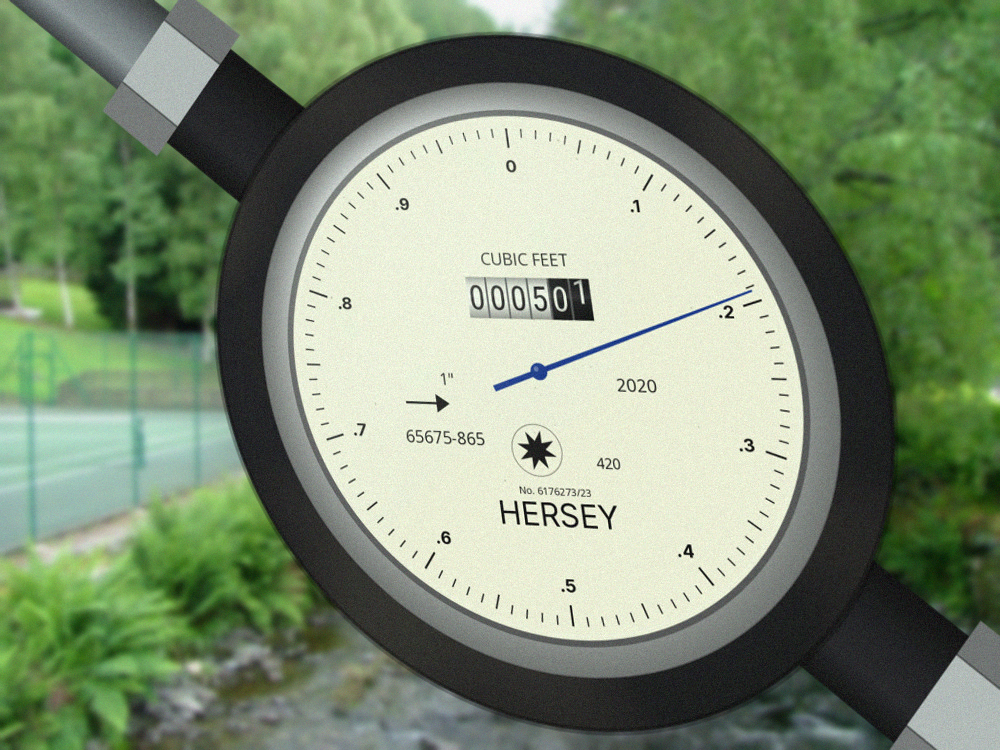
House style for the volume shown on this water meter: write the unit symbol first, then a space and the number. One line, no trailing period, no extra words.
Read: ft³ 501.19
